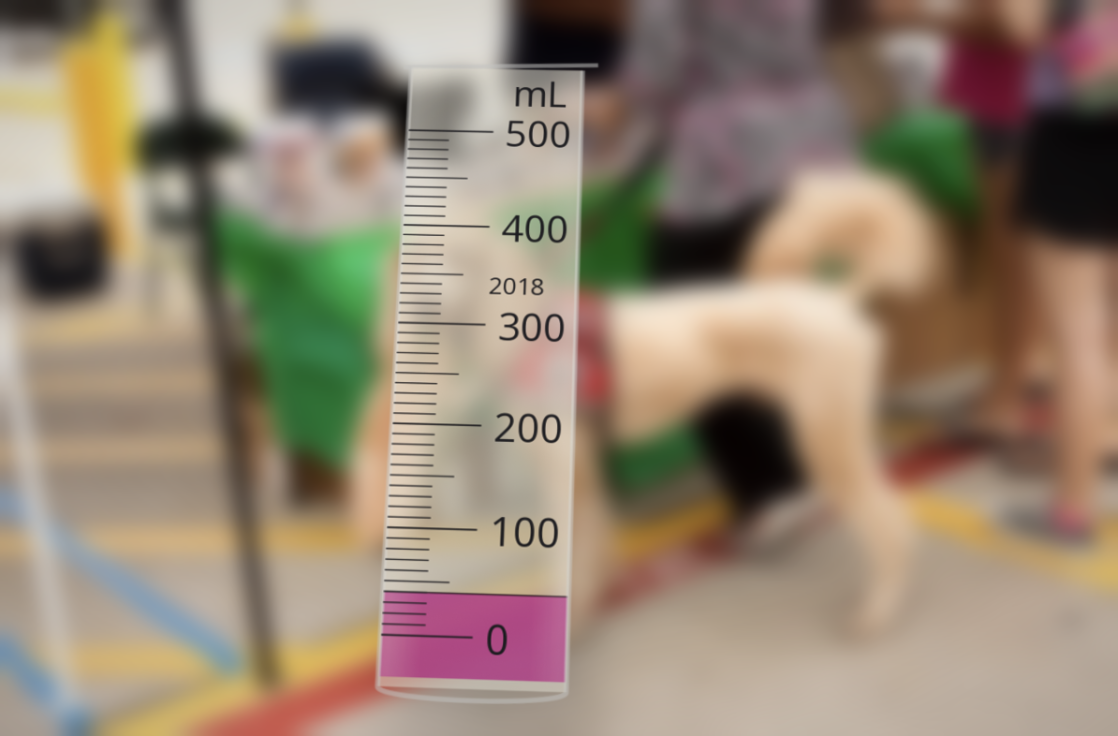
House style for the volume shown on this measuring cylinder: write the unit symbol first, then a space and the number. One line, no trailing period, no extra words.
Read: mL 40
